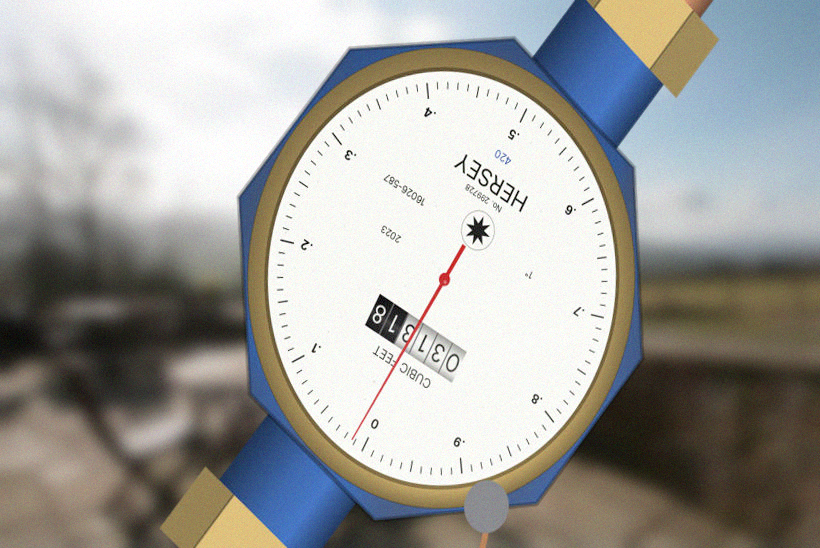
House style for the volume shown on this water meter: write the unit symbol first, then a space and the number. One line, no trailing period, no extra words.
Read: ft³ 31318.01
